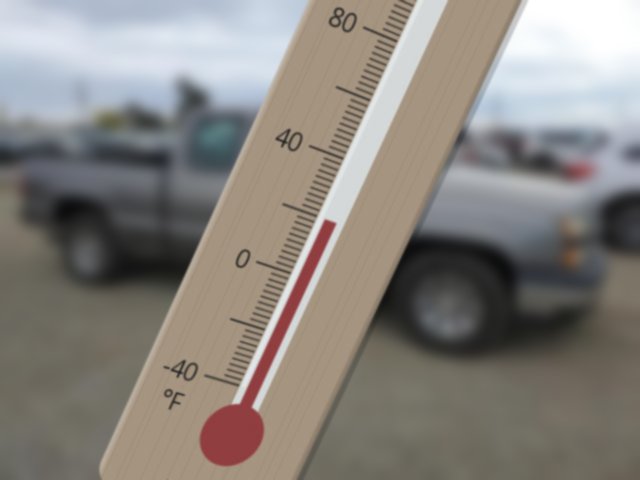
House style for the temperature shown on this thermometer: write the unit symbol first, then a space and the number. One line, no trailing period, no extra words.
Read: °F 20
